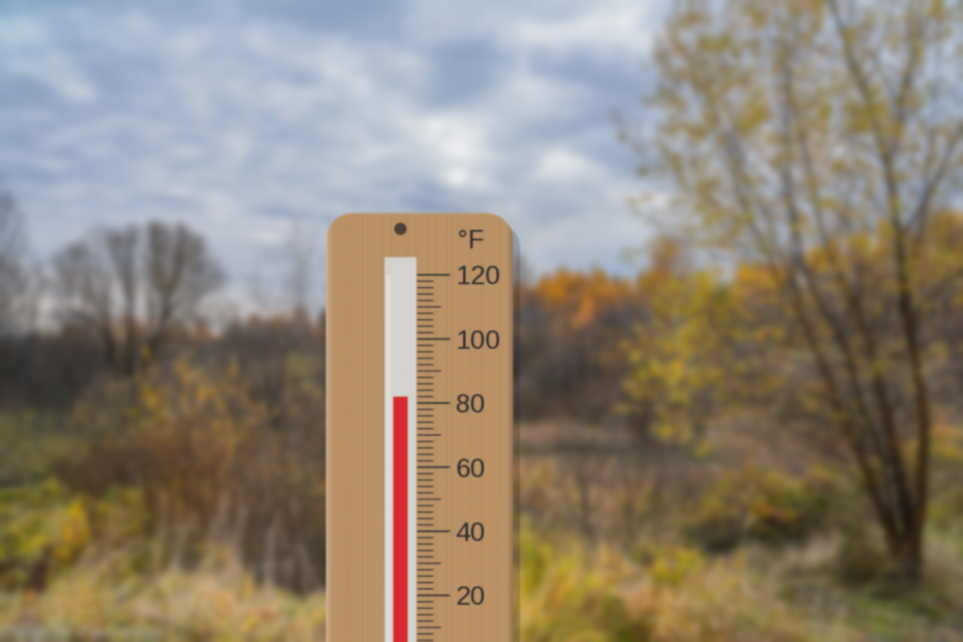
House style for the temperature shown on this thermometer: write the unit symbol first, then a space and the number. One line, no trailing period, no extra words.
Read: °F 82
